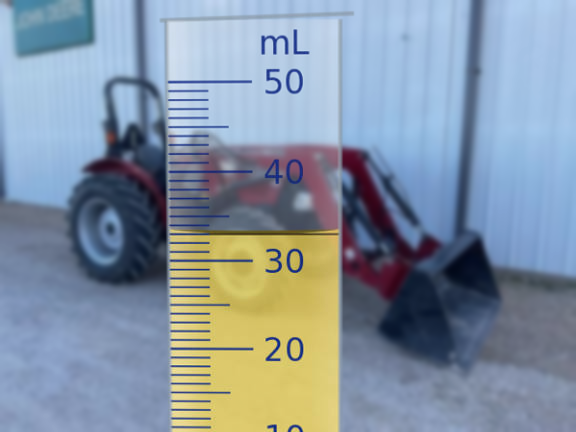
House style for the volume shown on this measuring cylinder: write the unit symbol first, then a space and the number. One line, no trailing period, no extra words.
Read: mL 33
